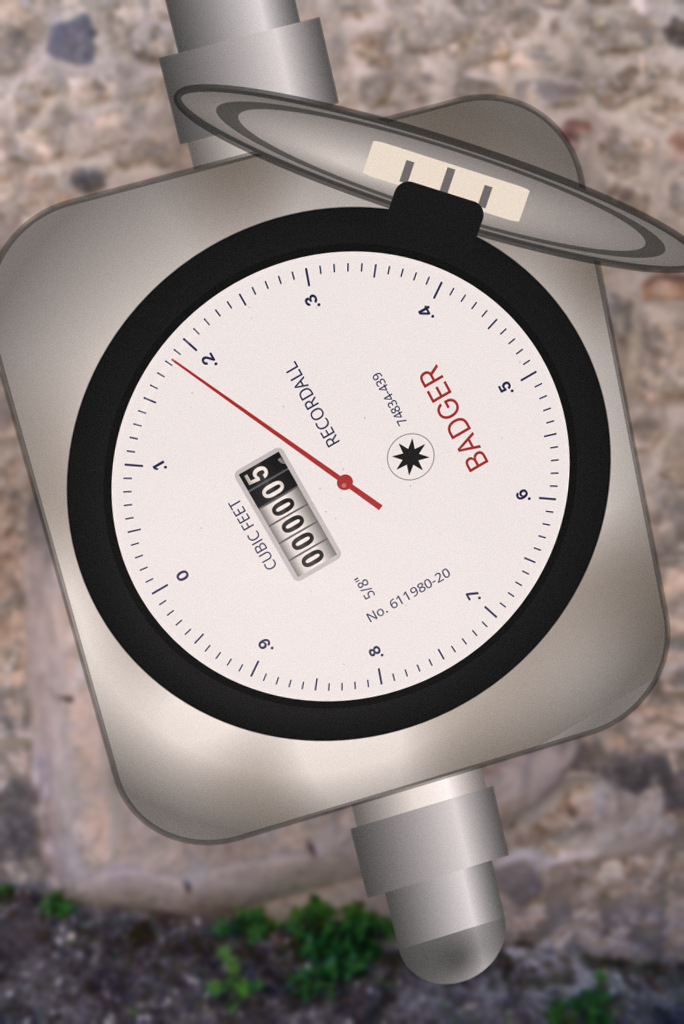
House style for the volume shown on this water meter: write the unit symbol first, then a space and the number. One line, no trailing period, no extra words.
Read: ft³ 5.18
